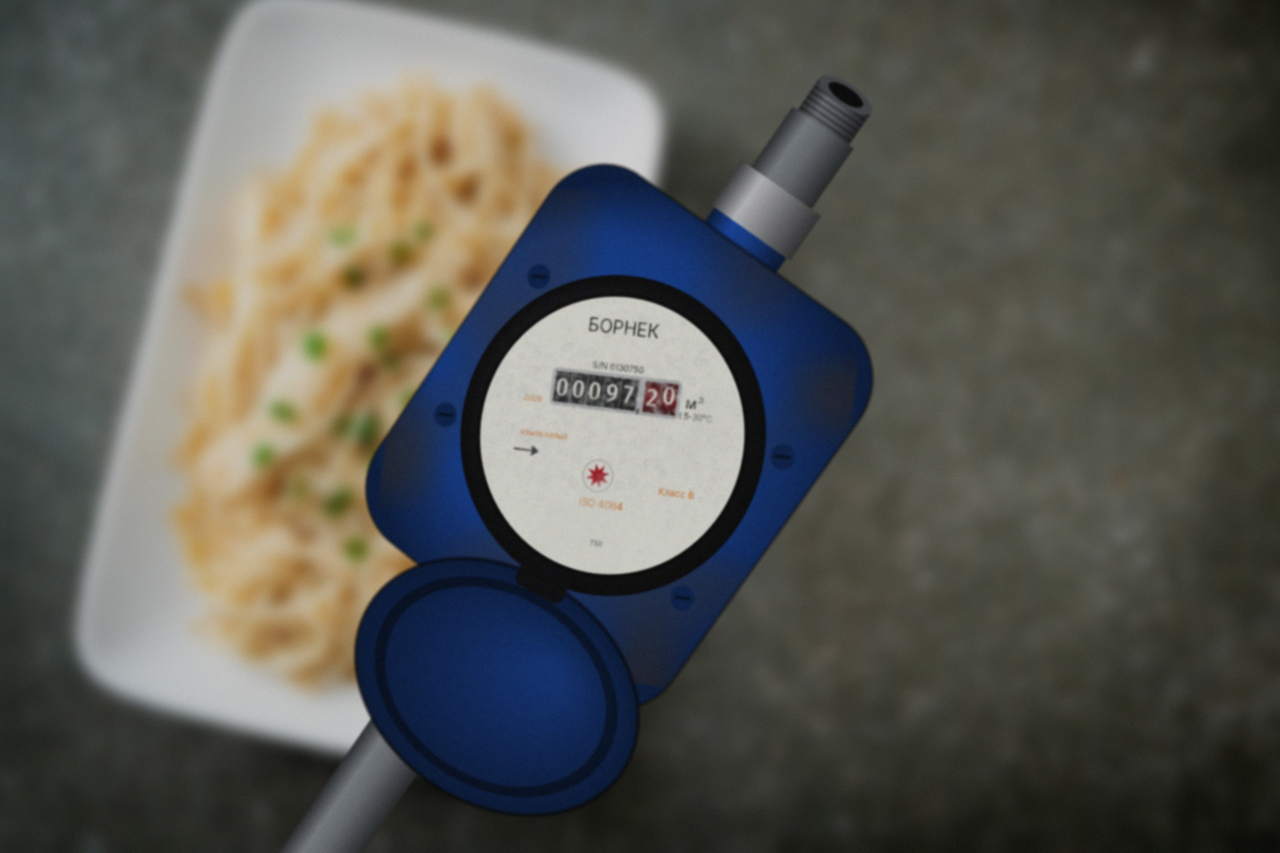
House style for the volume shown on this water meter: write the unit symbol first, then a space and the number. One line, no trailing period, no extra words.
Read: m³ 97.20
